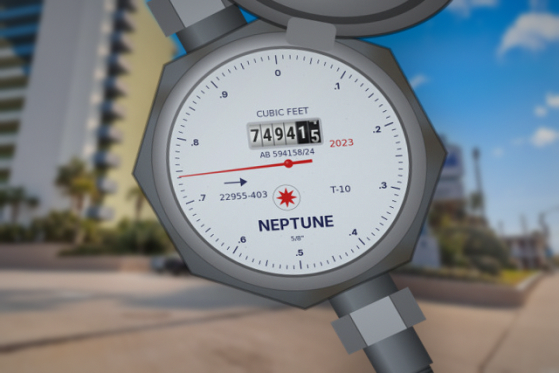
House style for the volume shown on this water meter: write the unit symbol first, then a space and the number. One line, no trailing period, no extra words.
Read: ft³ 749414.74
